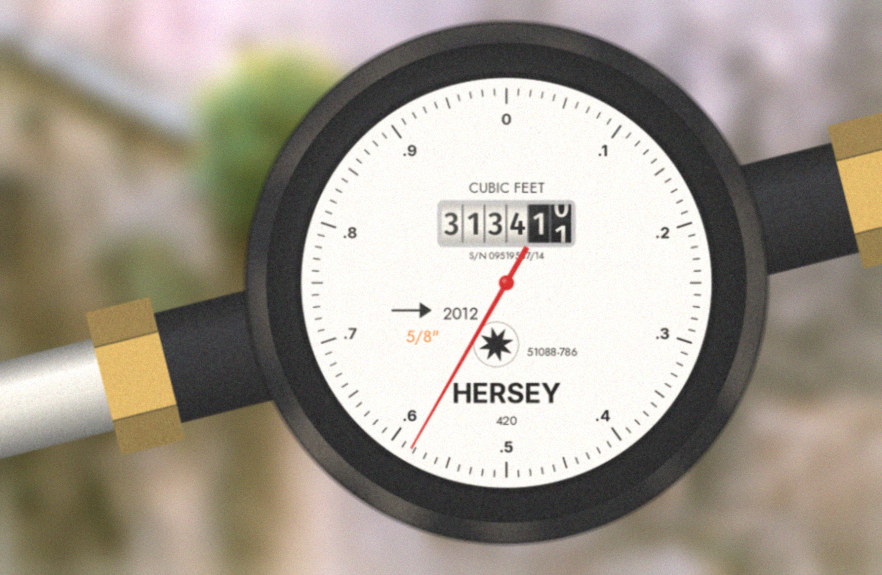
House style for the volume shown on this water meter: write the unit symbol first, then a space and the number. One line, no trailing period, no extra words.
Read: ft³ 313410.58
